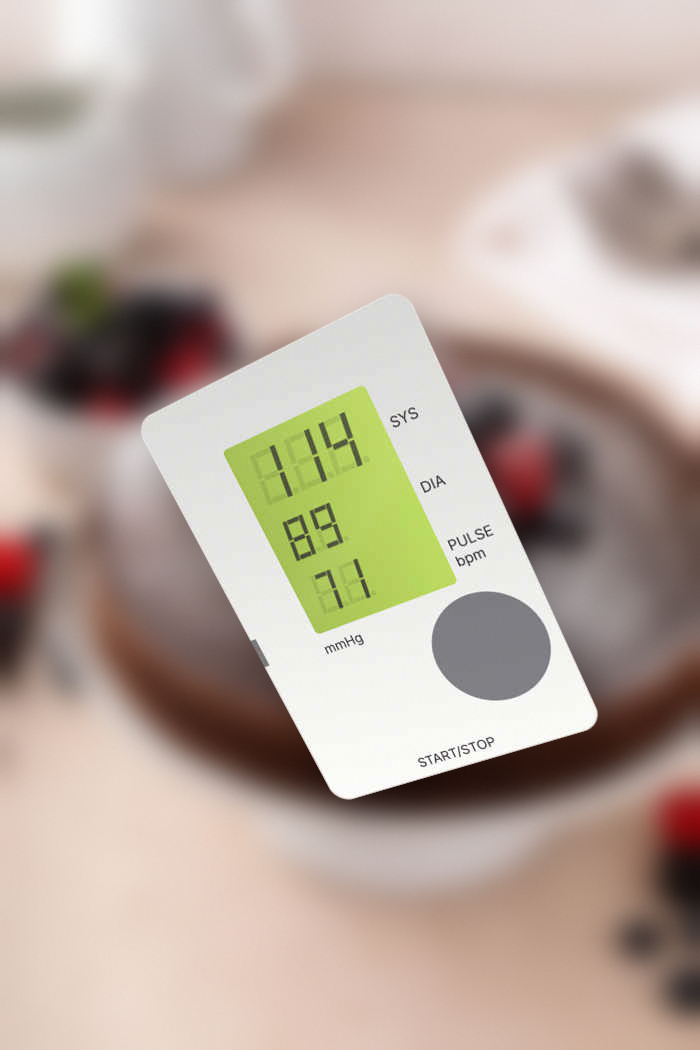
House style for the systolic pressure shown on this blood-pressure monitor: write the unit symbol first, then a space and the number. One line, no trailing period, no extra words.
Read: mmHg 114
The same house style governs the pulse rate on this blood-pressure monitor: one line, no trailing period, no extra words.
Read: bpm 71
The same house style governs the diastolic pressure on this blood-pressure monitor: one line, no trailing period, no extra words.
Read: mmHg 89
